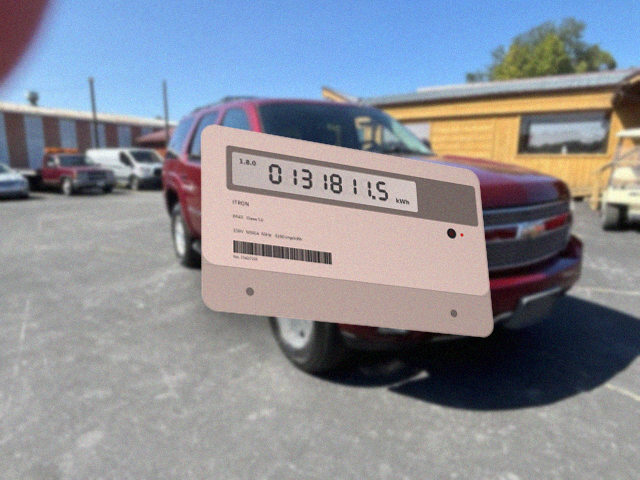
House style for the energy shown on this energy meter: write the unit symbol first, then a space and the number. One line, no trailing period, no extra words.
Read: kWh 131811.5
